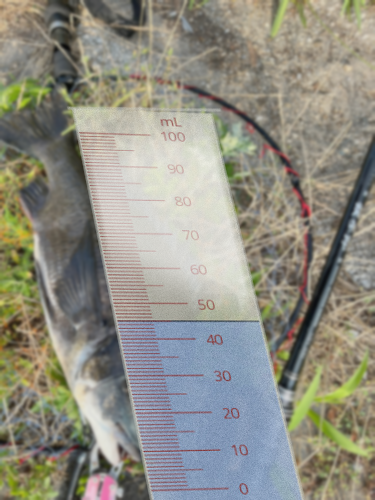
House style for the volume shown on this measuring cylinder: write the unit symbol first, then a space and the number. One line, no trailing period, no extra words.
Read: mL 45
